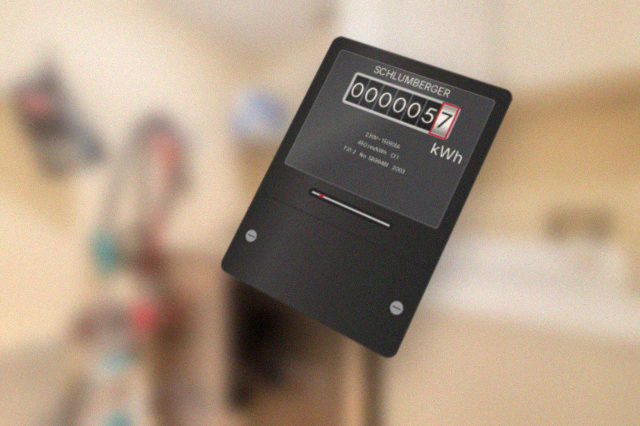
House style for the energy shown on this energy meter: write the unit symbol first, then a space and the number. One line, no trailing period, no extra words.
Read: kWh 5.7
